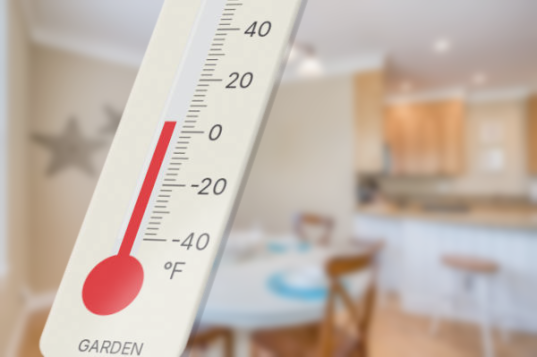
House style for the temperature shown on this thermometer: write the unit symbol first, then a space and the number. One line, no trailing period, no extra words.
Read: °F 4
